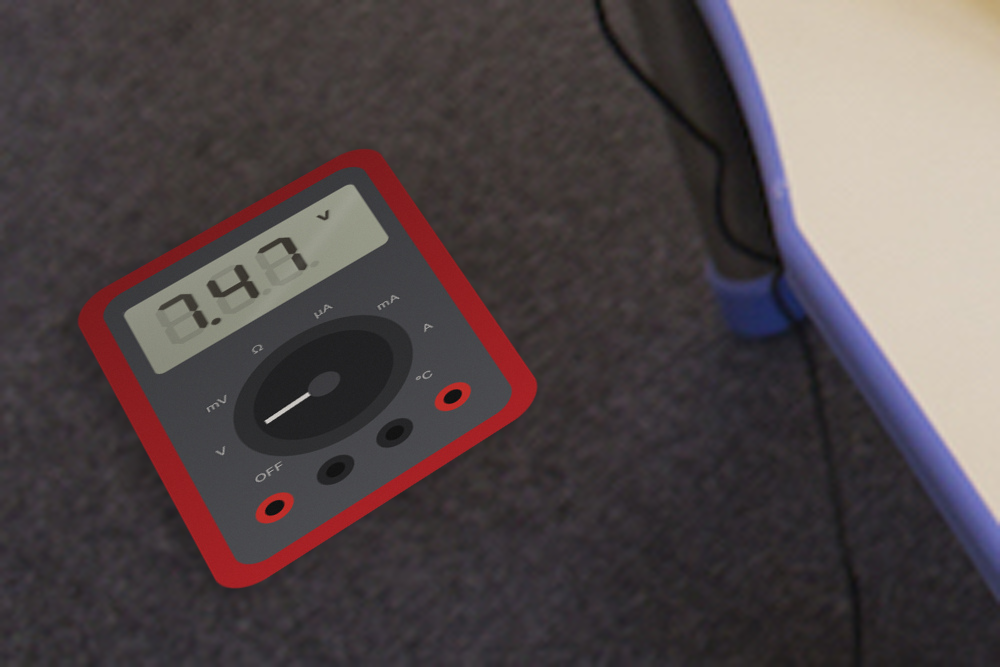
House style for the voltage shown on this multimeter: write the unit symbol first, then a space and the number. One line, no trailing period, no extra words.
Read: V 7.47
